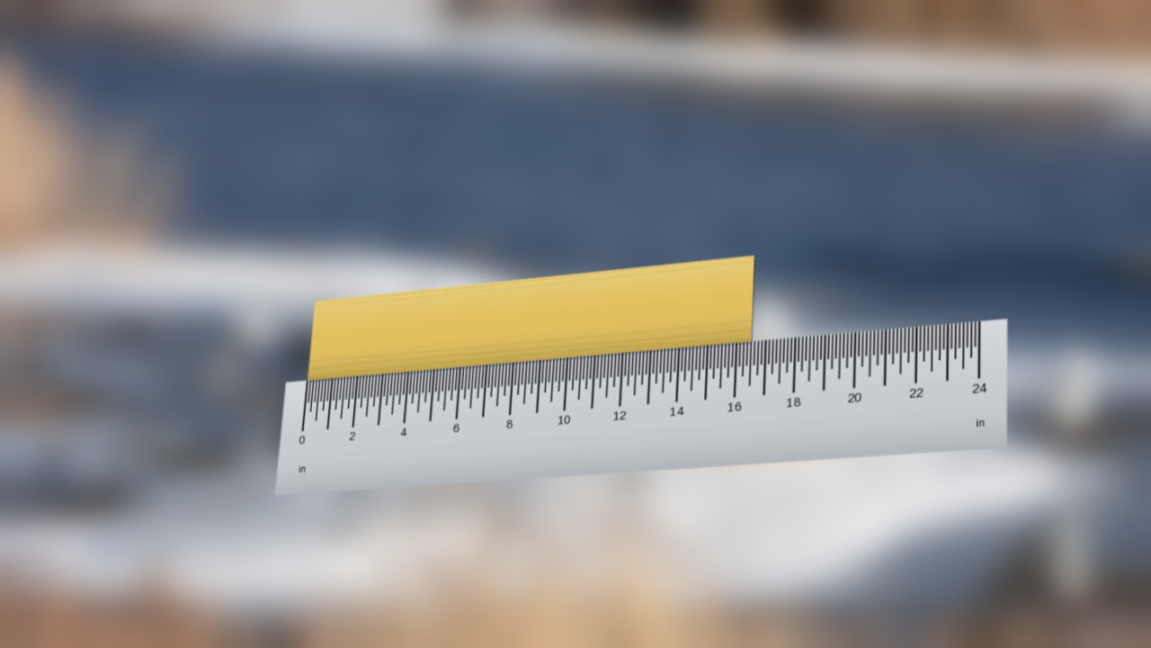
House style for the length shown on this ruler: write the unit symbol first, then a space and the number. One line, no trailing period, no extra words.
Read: in 16.5
